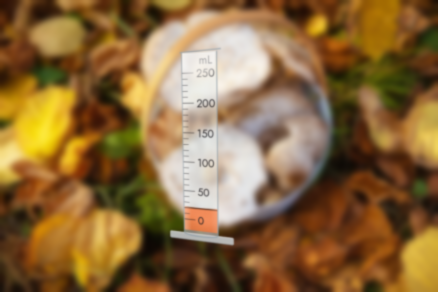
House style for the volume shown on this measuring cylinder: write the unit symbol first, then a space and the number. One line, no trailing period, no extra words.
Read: mL 20
